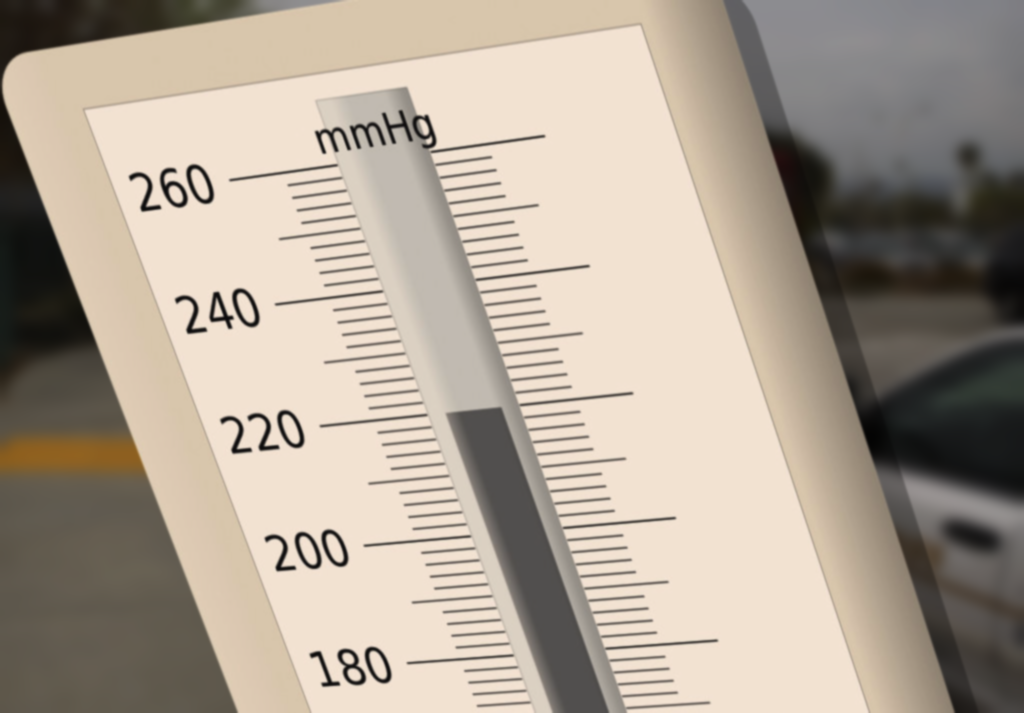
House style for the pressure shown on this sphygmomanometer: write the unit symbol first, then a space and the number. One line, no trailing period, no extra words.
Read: mmHg 220
